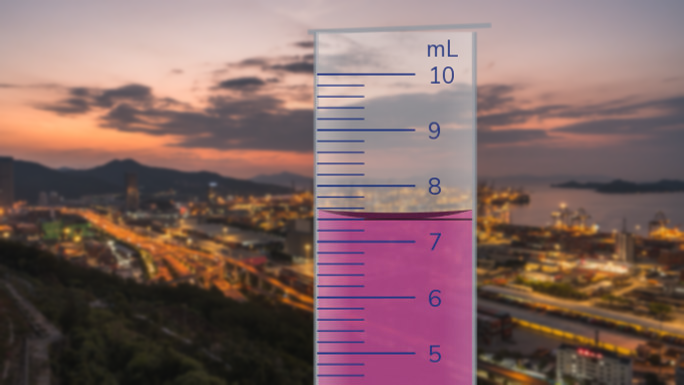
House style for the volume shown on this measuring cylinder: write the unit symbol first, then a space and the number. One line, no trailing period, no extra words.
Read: mL 7.4
